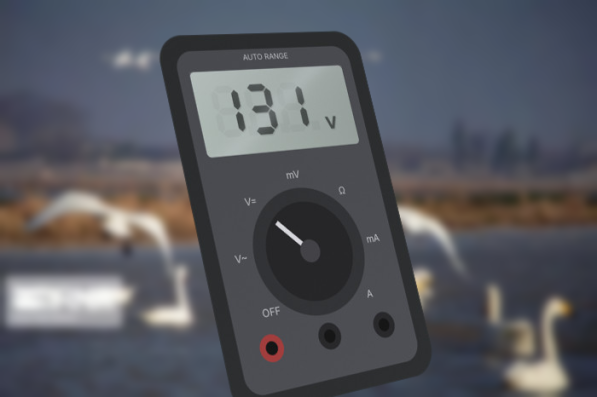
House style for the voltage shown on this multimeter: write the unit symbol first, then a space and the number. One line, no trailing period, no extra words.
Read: V 131
